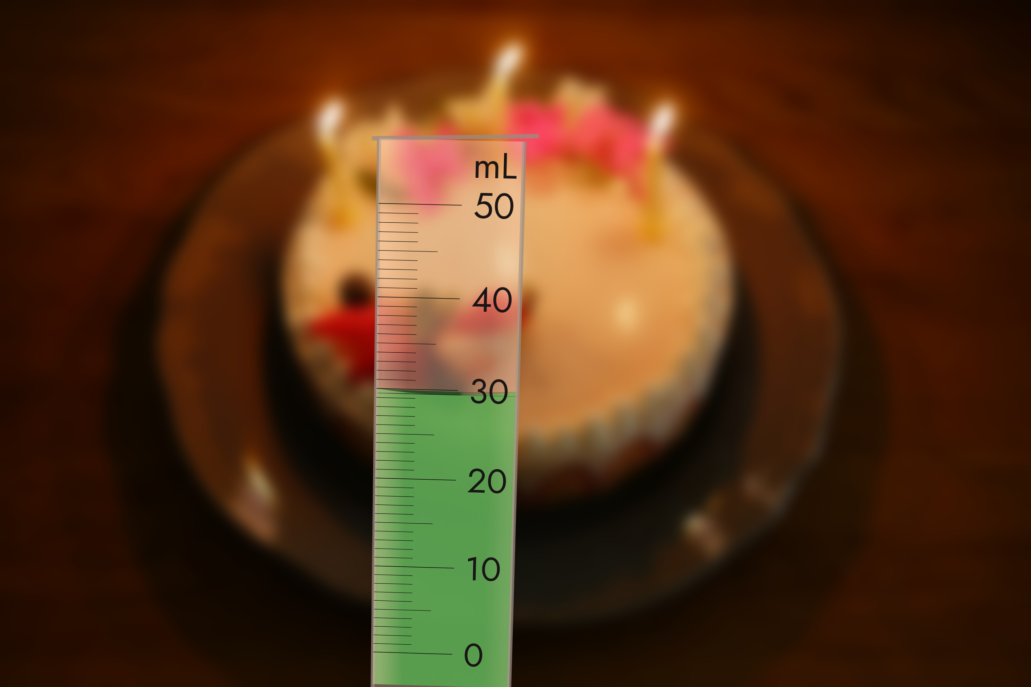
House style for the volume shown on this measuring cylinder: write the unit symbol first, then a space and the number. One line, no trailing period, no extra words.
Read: mL 29.5
